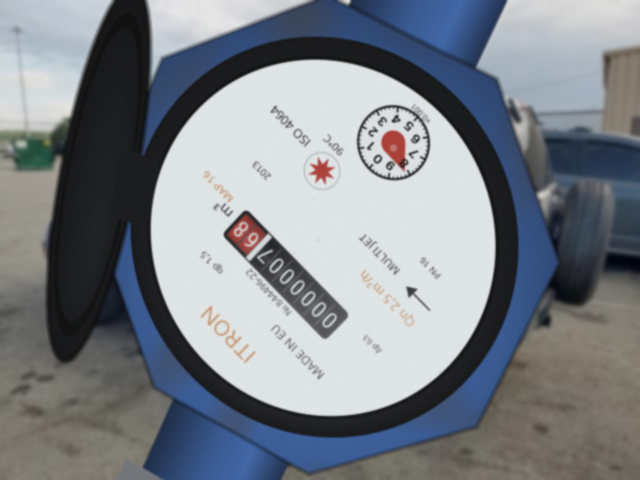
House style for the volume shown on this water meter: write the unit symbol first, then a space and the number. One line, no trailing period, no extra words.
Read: m³ 7.688
